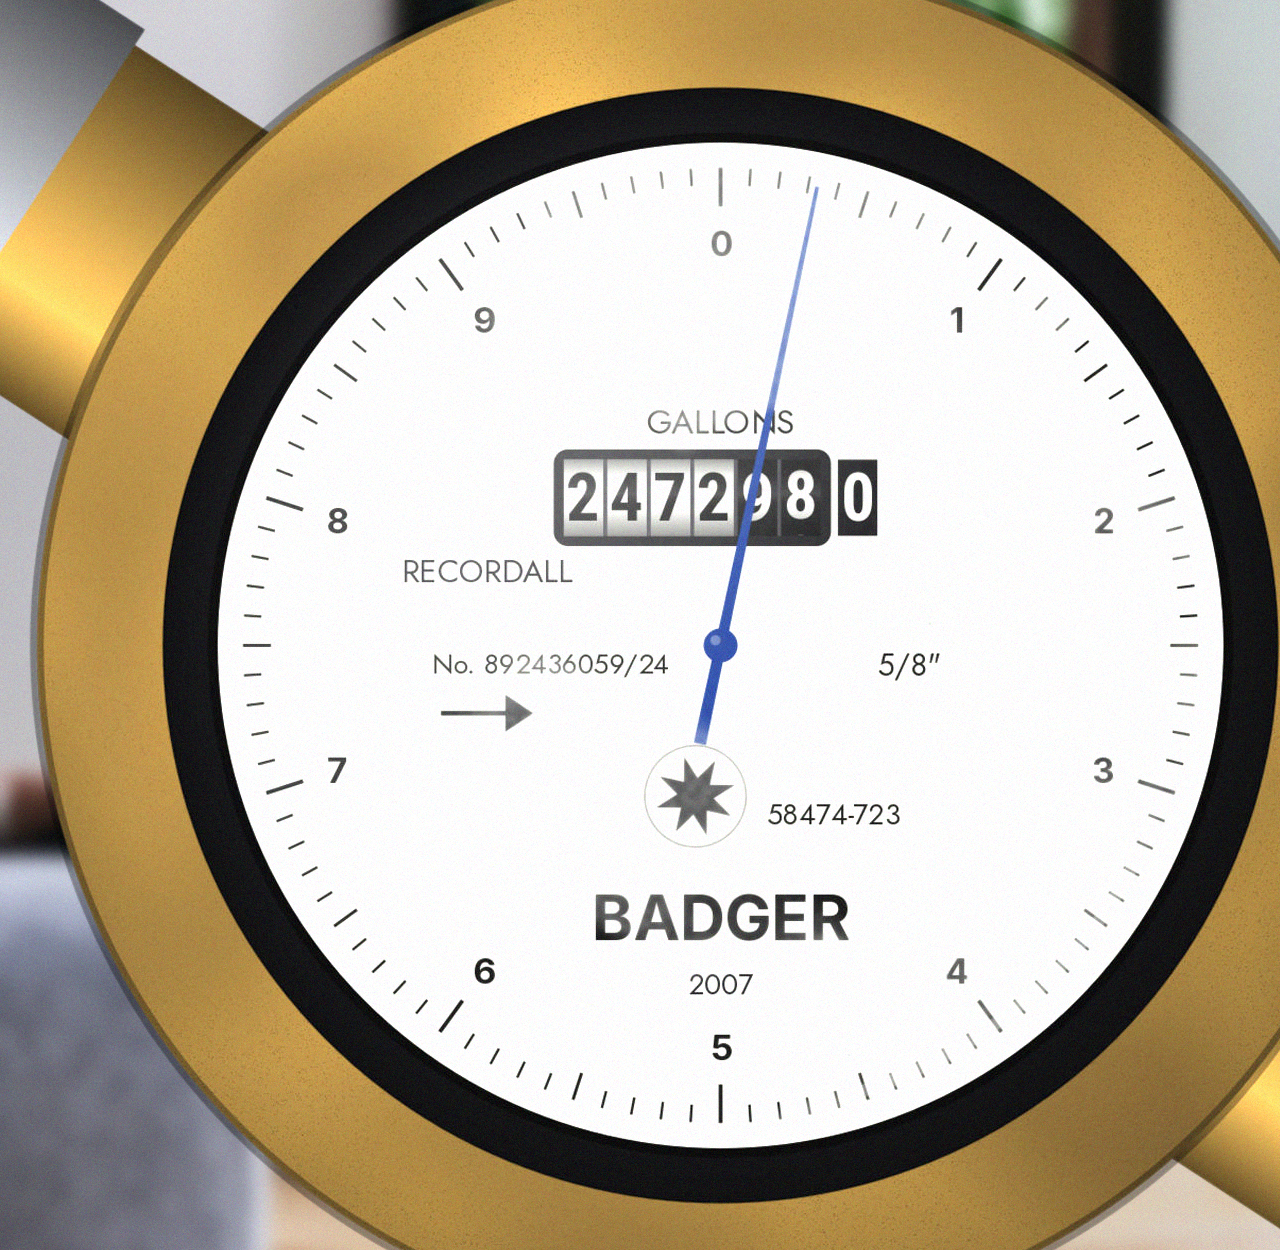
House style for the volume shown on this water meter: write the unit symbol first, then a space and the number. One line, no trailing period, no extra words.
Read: gal 2472980.3
